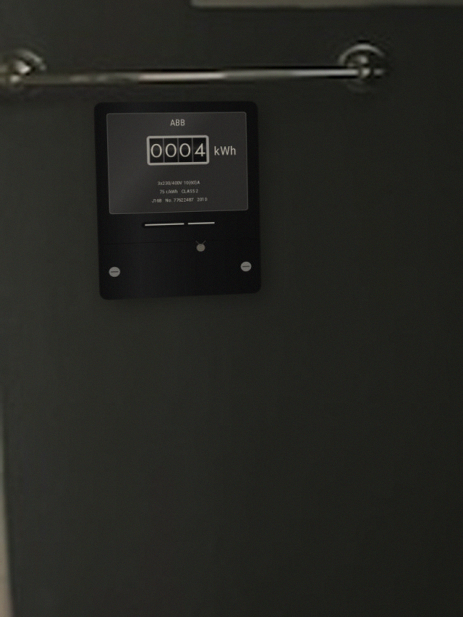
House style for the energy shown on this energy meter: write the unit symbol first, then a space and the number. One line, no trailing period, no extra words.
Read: kWh 4
